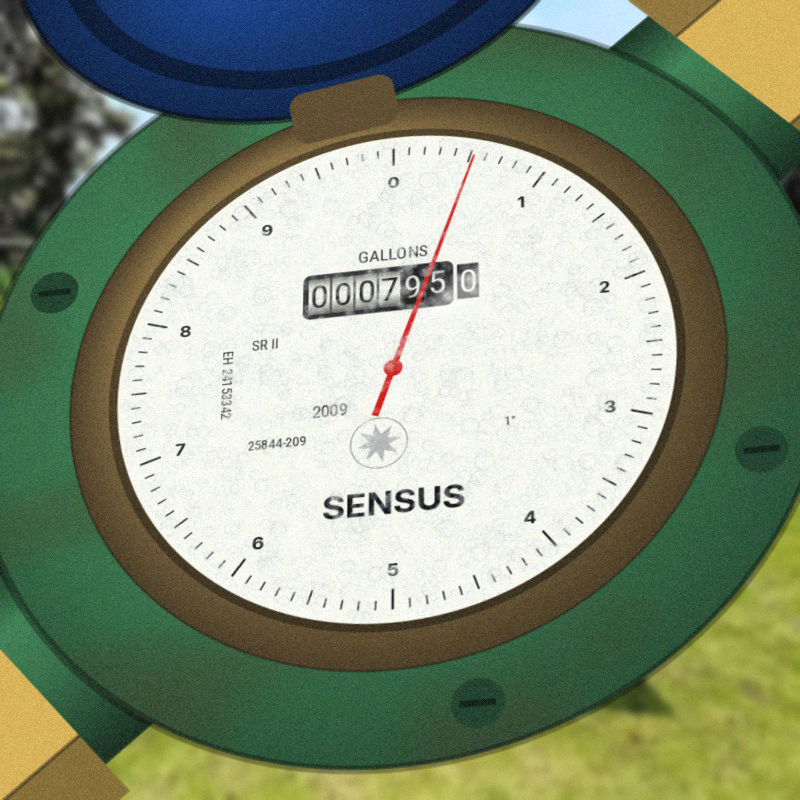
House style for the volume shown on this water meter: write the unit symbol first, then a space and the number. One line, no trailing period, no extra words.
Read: gal 7950.5
